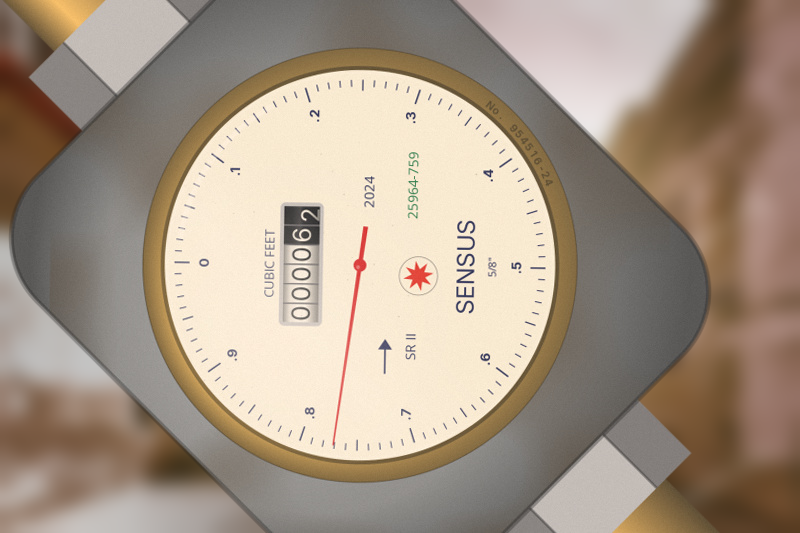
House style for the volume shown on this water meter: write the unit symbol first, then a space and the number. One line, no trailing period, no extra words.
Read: ft³ 61.77
